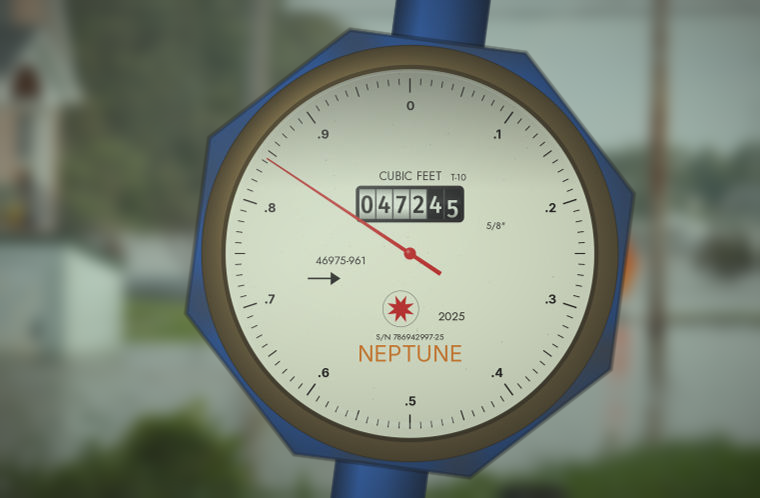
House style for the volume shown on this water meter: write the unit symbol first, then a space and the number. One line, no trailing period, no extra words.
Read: ft³ 47244.84
